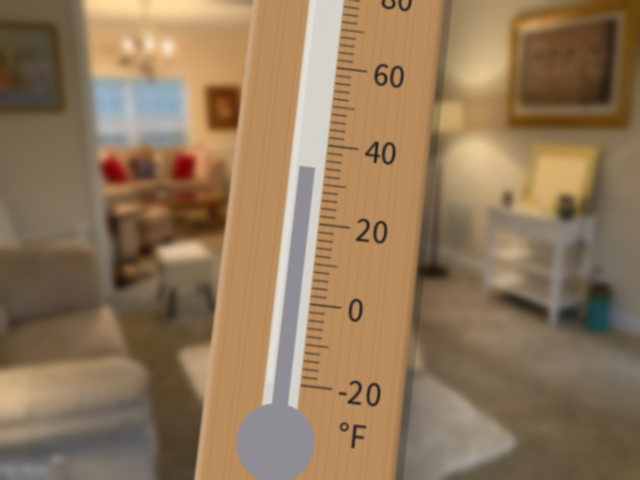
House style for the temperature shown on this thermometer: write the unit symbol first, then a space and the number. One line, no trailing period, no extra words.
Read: °F 34
